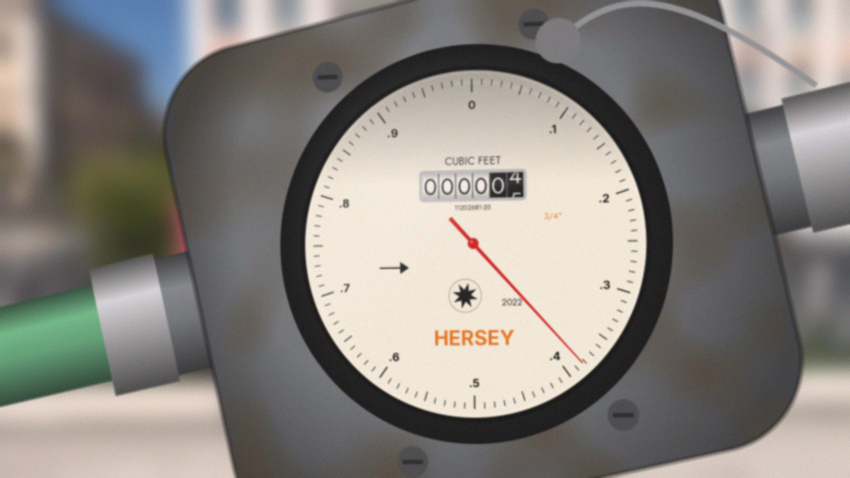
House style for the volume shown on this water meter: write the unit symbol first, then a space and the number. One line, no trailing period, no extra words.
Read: ft³ 4.38
